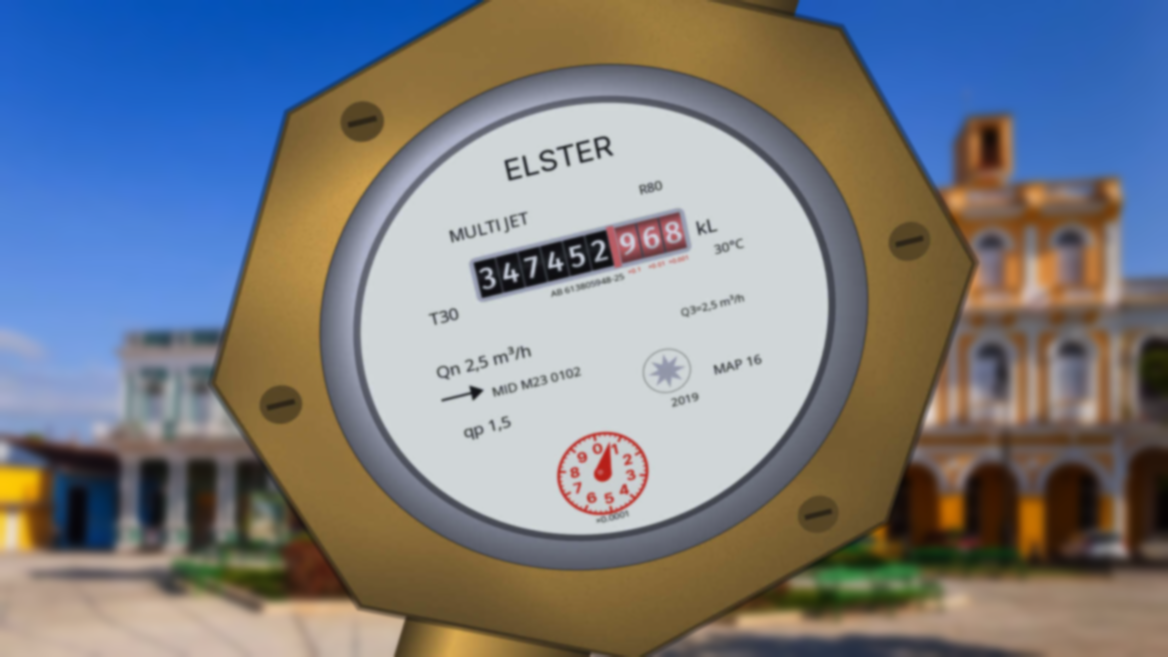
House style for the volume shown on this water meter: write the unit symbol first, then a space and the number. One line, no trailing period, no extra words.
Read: kL 347452.9680
